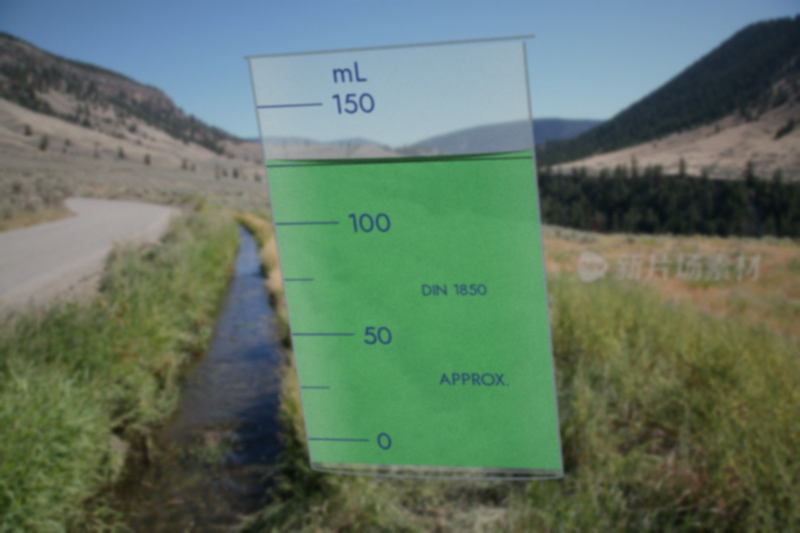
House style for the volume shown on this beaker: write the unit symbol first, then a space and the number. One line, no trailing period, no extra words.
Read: mL 125
